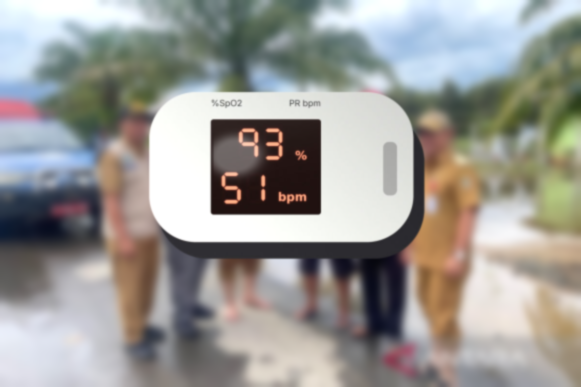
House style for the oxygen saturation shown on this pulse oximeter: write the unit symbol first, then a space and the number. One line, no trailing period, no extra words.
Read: % 93
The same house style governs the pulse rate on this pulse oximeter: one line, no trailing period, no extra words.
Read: bpm 51
